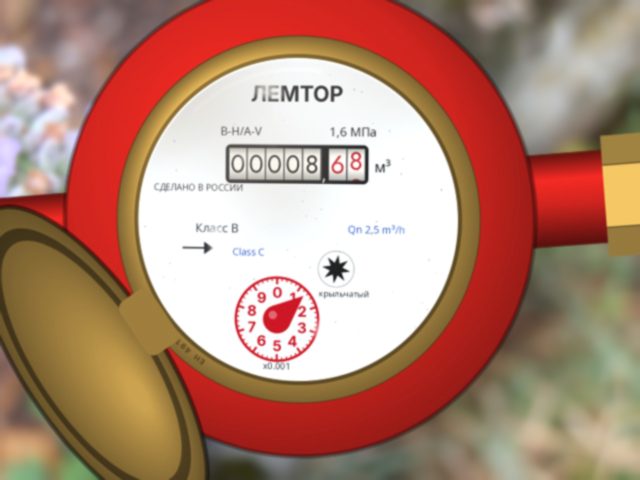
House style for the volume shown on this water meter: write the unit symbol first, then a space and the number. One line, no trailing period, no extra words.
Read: m³ 8.681
